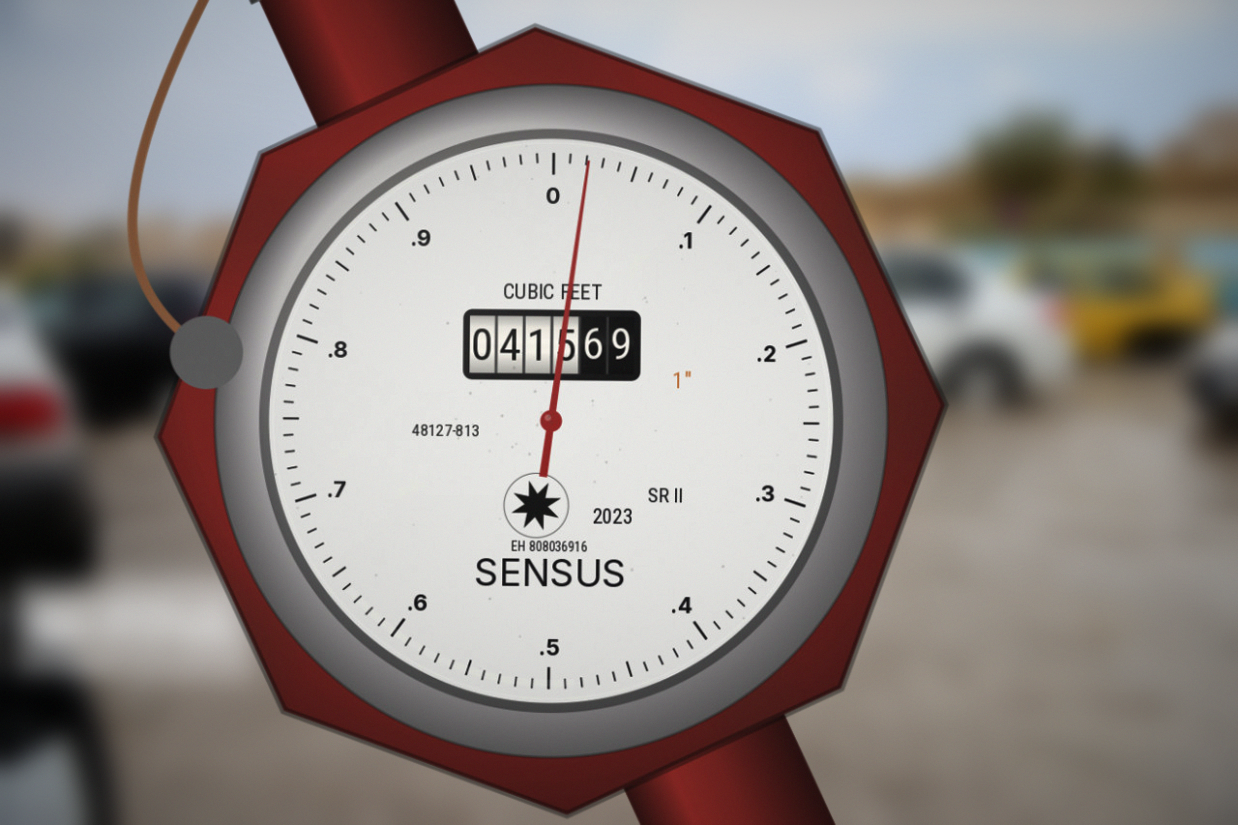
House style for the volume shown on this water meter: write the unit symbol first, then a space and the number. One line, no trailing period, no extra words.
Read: ft³ 41569.02
